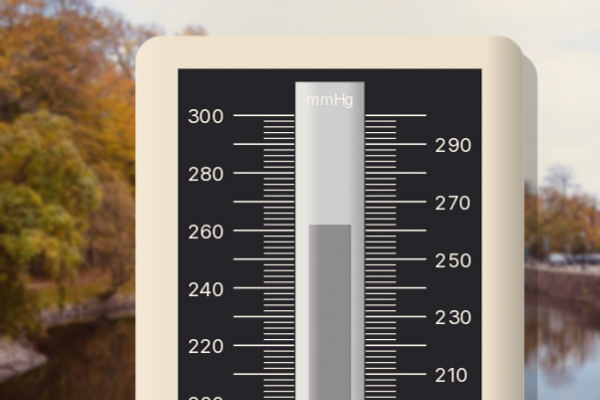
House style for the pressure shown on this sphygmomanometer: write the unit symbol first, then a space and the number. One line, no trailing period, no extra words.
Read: mmHg 262
